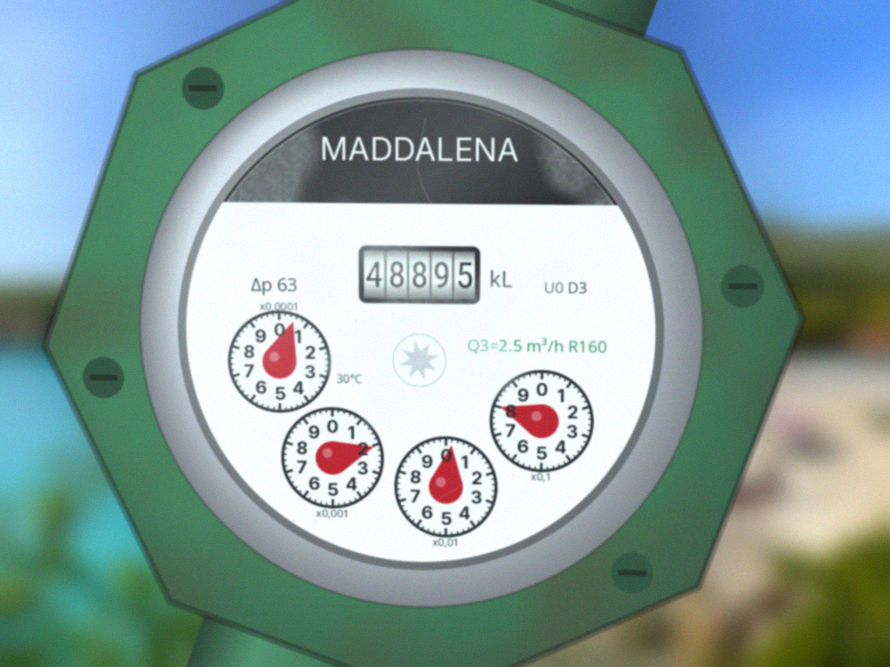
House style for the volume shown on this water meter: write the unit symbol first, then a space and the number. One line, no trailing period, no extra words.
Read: kL 48895.8020
